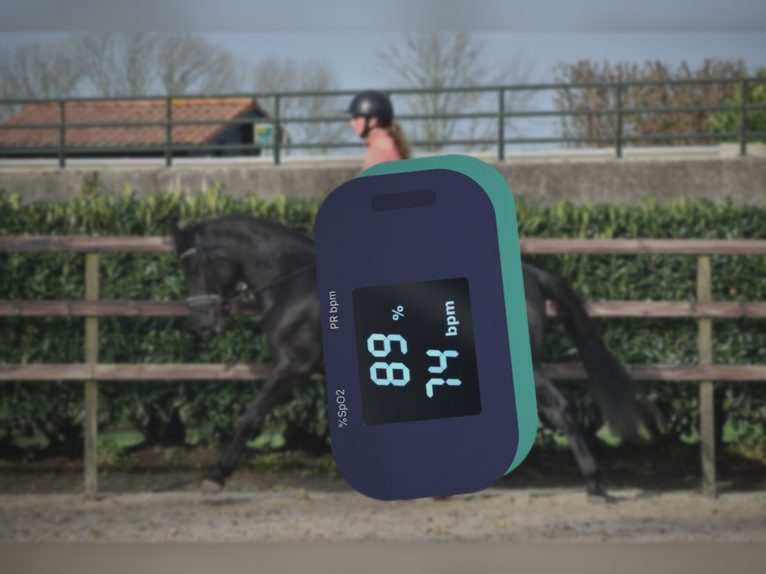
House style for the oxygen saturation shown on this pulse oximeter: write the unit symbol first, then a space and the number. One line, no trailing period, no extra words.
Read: % 89
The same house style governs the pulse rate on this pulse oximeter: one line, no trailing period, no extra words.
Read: bpm 74
